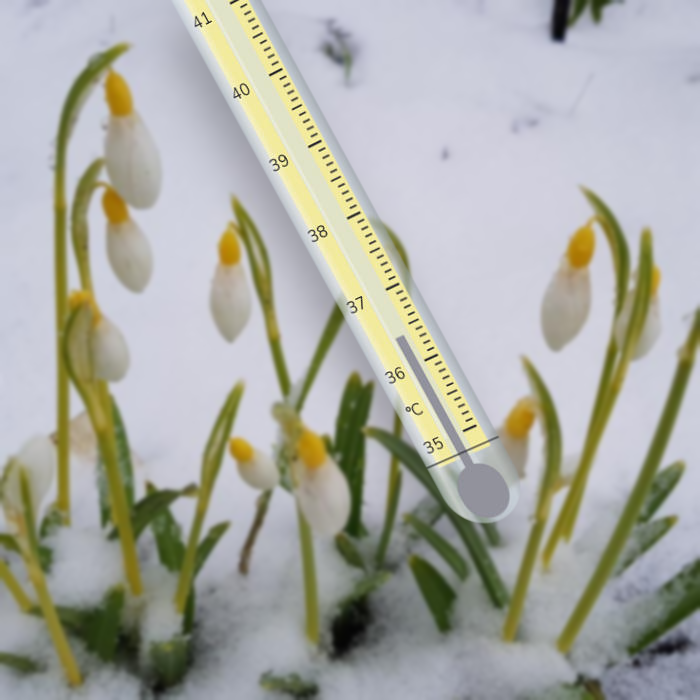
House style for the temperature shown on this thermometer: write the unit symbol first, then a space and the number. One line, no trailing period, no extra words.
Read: °C 36.4
